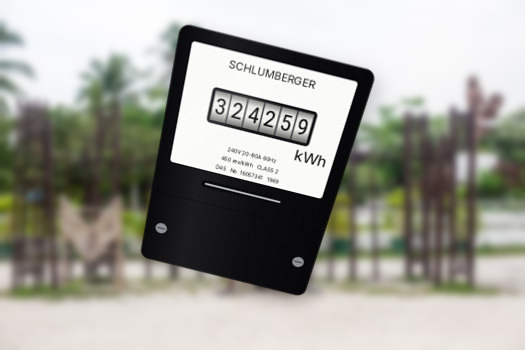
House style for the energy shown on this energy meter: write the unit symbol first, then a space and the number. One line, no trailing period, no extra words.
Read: kWh 324259
